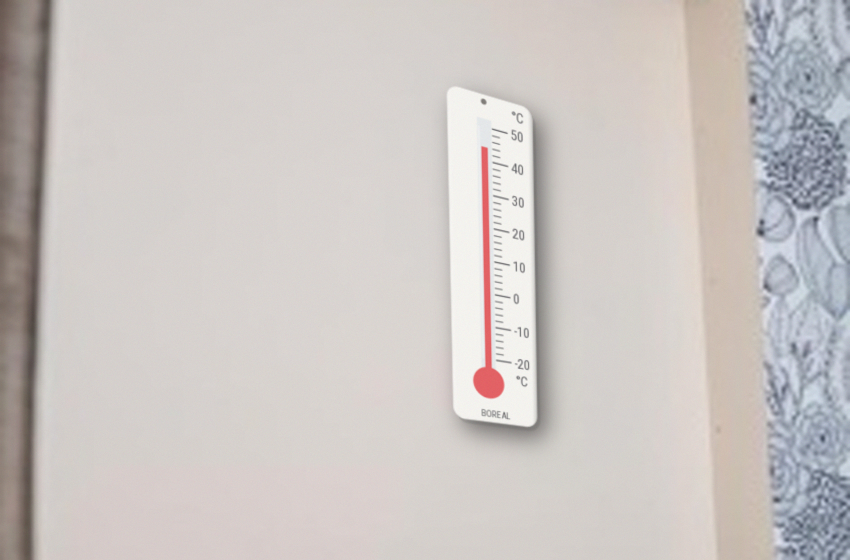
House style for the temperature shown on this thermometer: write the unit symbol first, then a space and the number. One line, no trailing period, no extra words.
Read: °C 44
